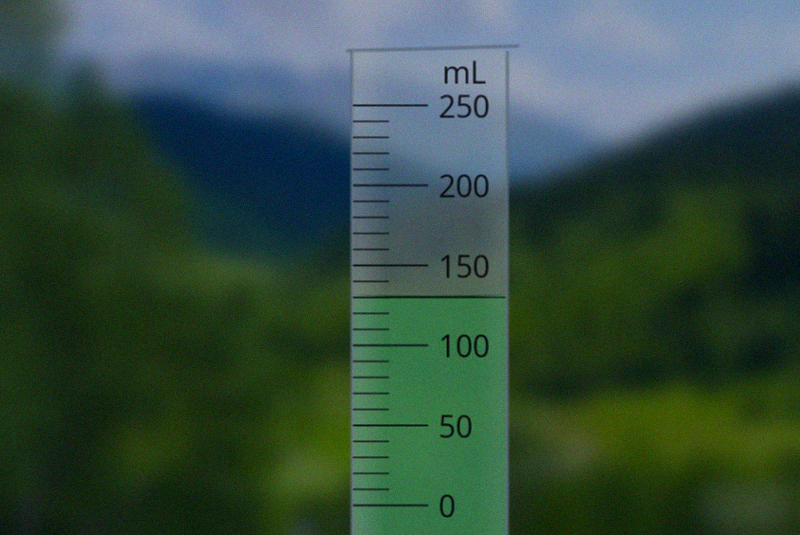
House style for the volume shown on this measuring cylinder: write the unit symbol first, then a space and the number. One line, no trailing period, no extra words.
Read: mL 130
